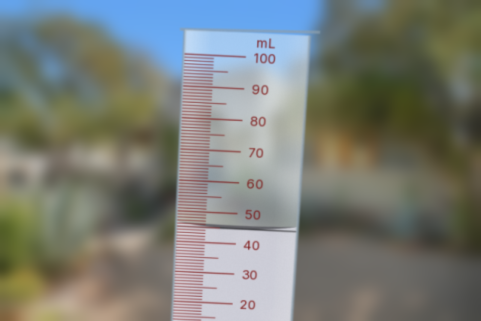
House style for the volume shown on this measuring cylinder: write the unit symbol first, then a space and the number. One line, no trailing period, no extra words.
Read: mL 45
